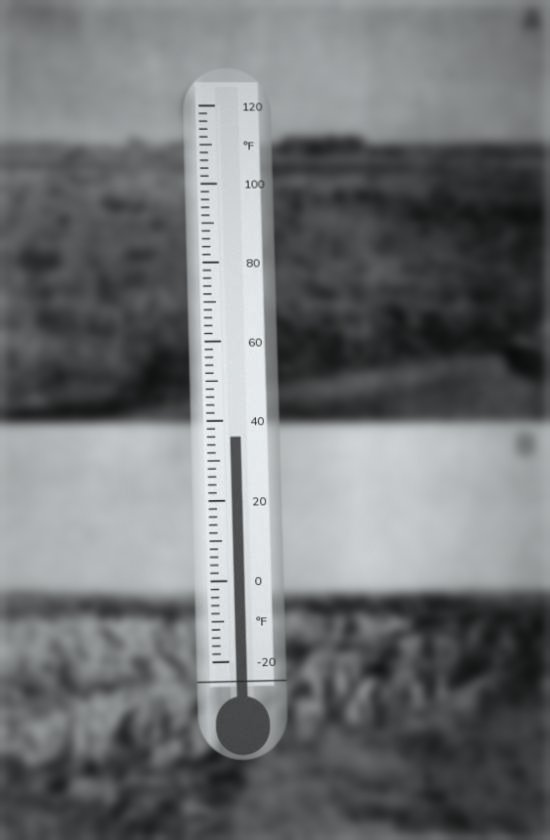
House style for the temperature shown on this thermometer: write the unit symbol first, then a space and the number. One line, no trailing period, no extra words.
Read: °F 36
